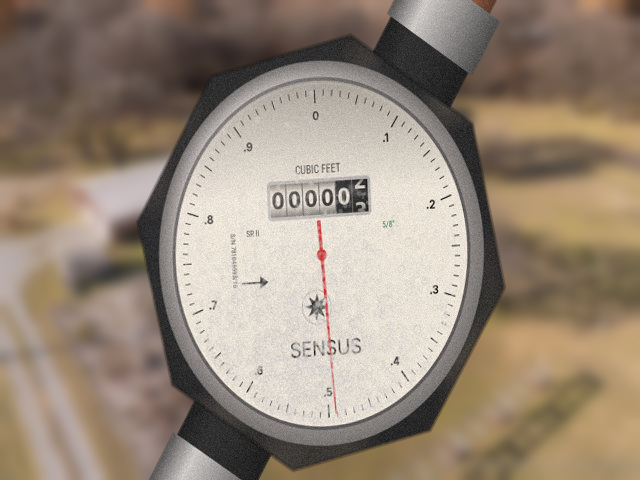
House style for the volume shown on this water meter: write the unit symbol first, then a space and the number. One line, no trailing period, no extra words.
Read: ft³ 2.49
